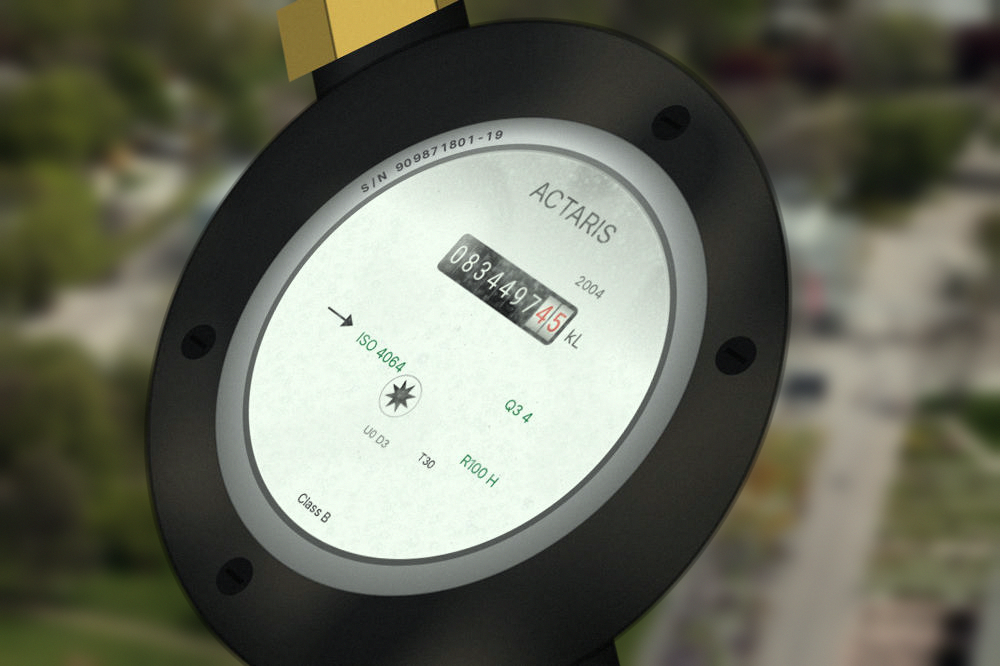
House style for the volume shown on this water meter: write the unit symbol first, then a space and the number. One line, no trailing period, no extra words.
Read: kL 834497.45
